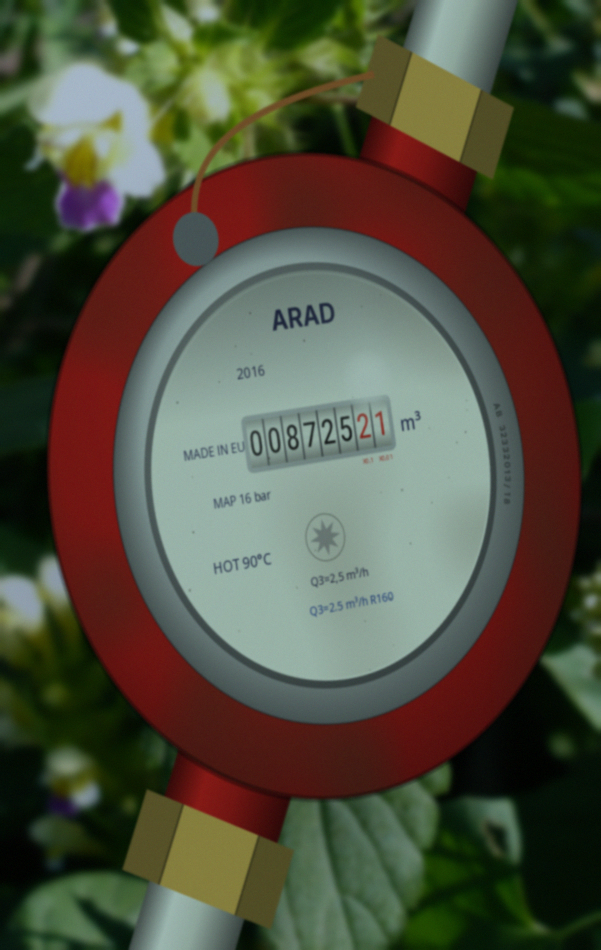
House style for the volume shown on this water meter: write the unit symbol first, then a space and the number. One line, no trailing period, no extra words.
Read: m³ 8725.21
